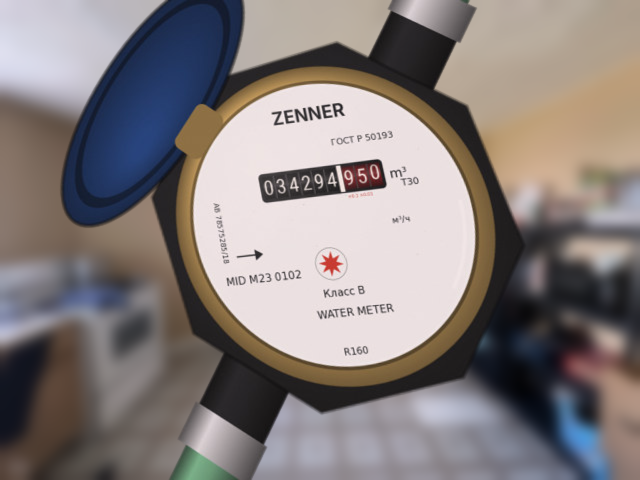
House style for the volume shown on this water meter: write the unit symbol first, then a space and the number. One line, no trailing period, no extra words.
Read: m³ 34294.950
